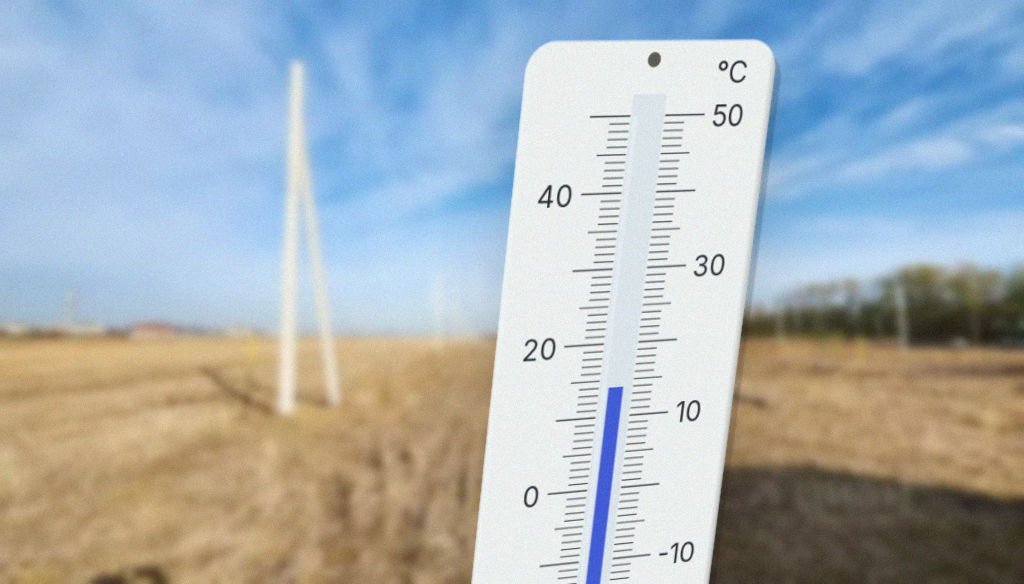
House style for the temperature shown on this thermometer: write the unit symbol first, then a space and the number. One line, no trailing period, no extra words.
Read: °C 14
